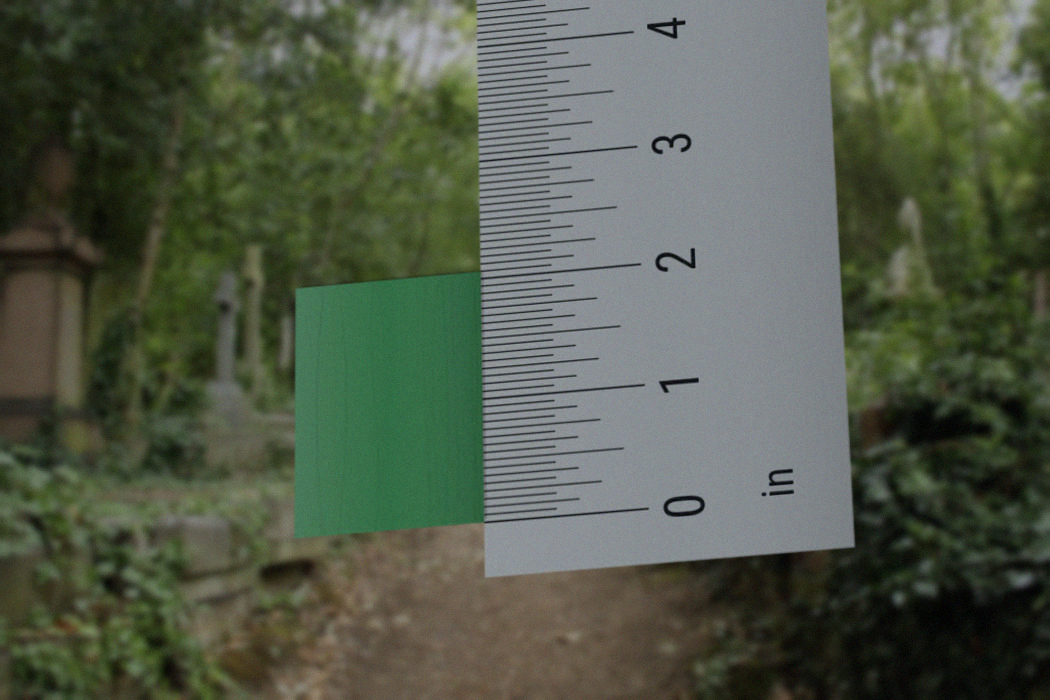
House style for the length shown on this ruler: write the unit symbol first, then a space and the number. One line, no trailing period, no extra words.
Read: in 2.0625
